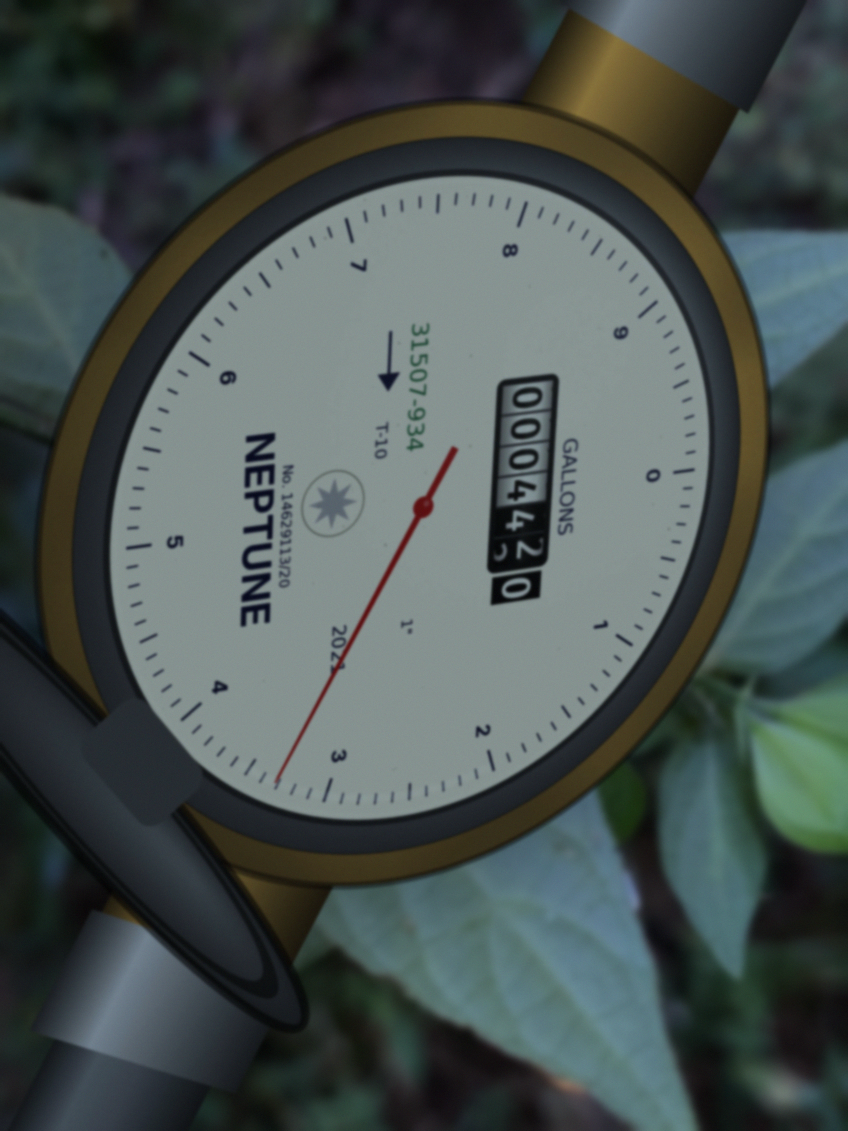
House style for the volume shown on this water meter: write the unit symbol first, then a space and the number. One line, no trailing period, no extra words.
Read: gal 4423.3
